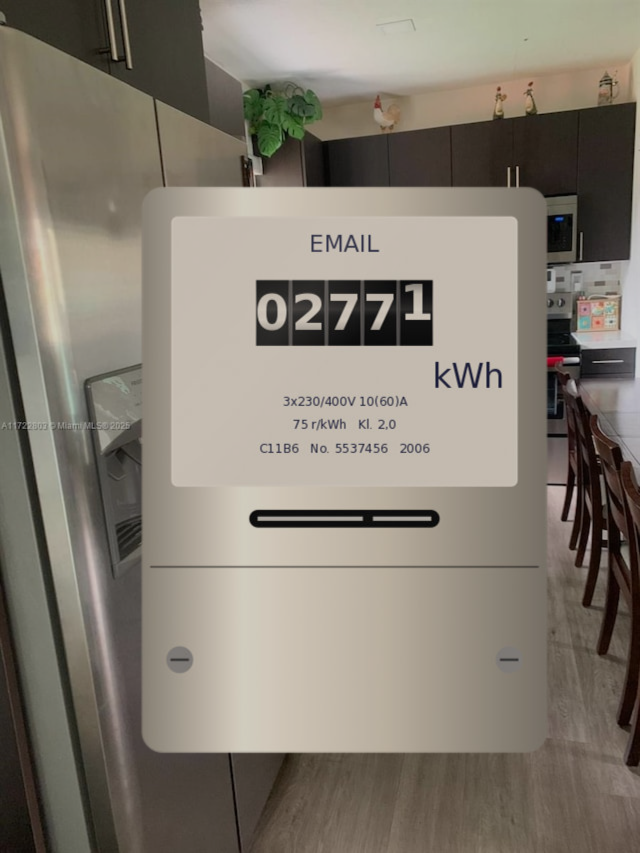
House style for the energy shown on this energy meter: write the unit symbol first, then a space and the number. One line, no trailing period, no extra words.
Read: kWh 2771
